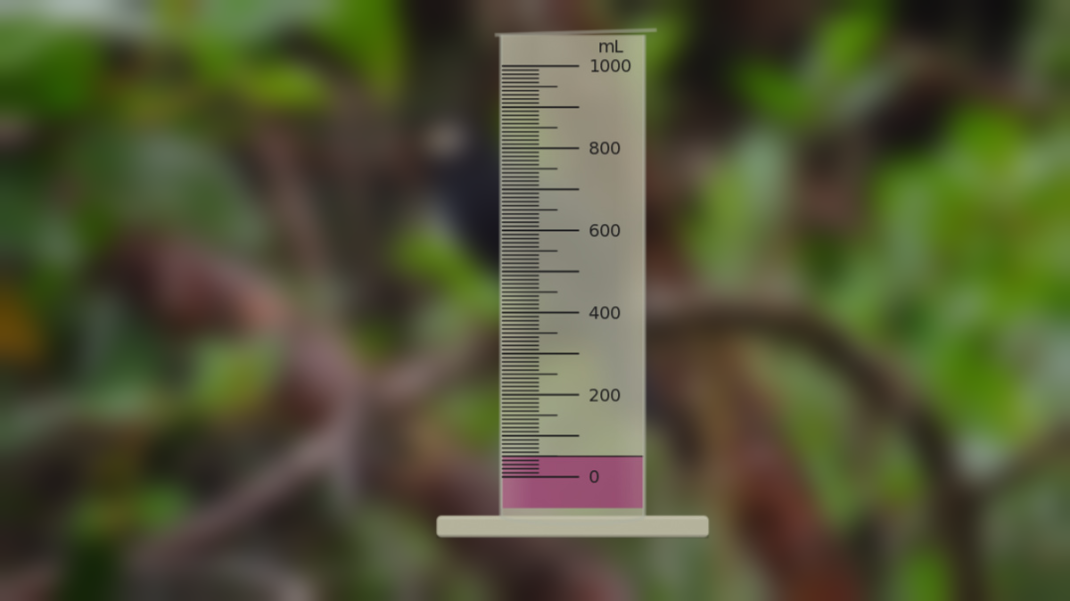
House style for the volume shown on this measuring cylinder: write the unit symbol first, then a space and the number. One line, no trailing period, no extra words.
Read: mL 50
